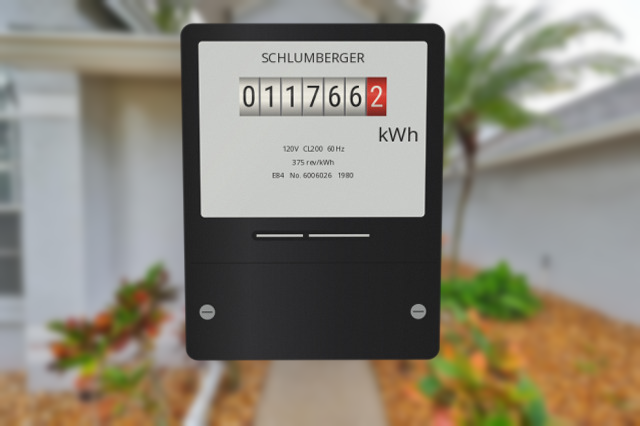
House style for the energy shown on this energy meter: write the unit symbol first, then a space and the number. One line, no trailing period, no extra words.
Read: kWh 11766.2
